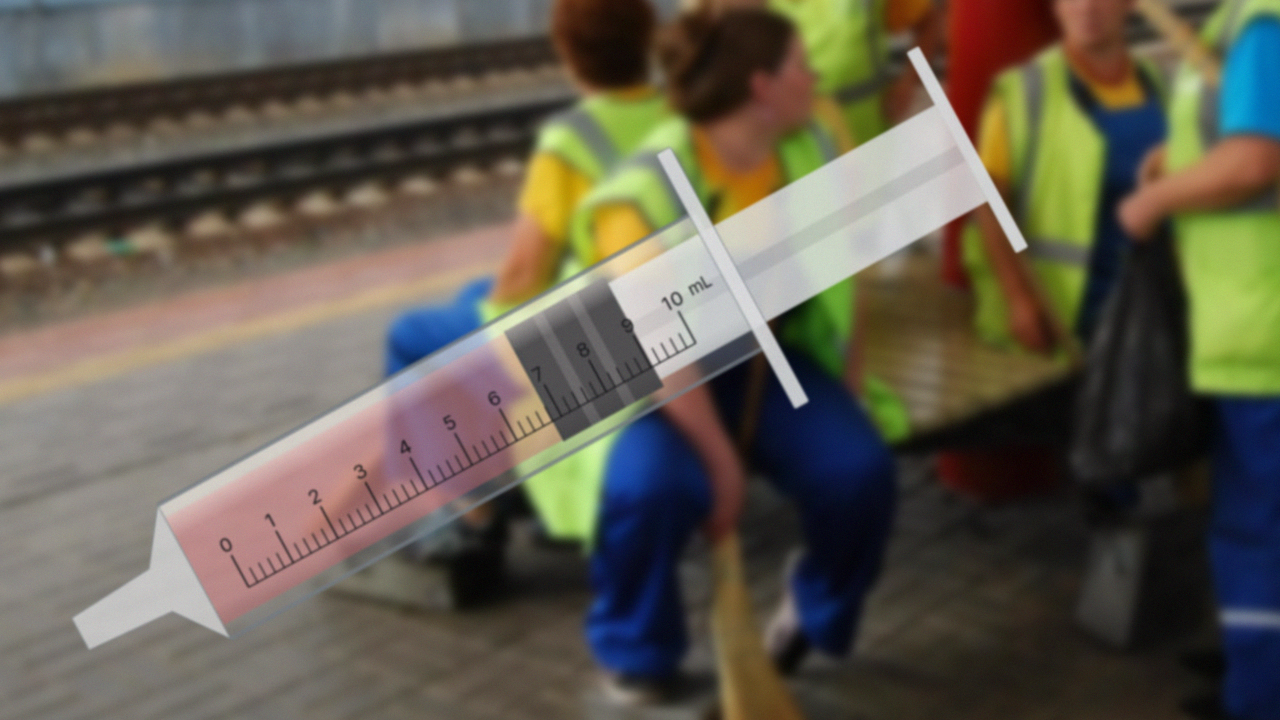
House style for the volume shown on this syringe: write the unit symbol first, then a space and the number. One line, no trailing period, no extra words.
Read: mL 6.8
